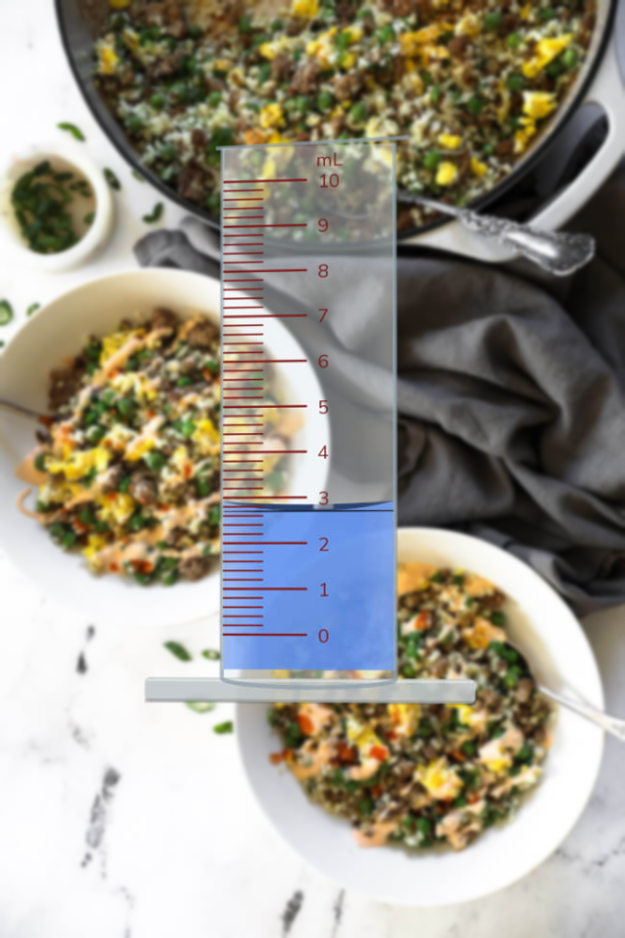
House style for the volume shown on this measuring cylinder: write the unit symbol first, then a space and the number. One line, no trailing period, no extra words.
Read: mL 2.7
